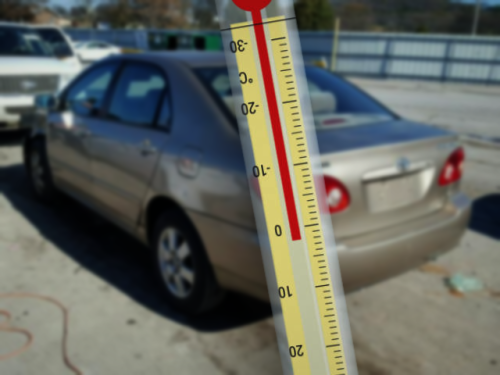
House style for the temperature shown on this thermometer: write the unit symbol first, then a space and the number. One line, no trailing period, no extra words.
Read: °C 2
